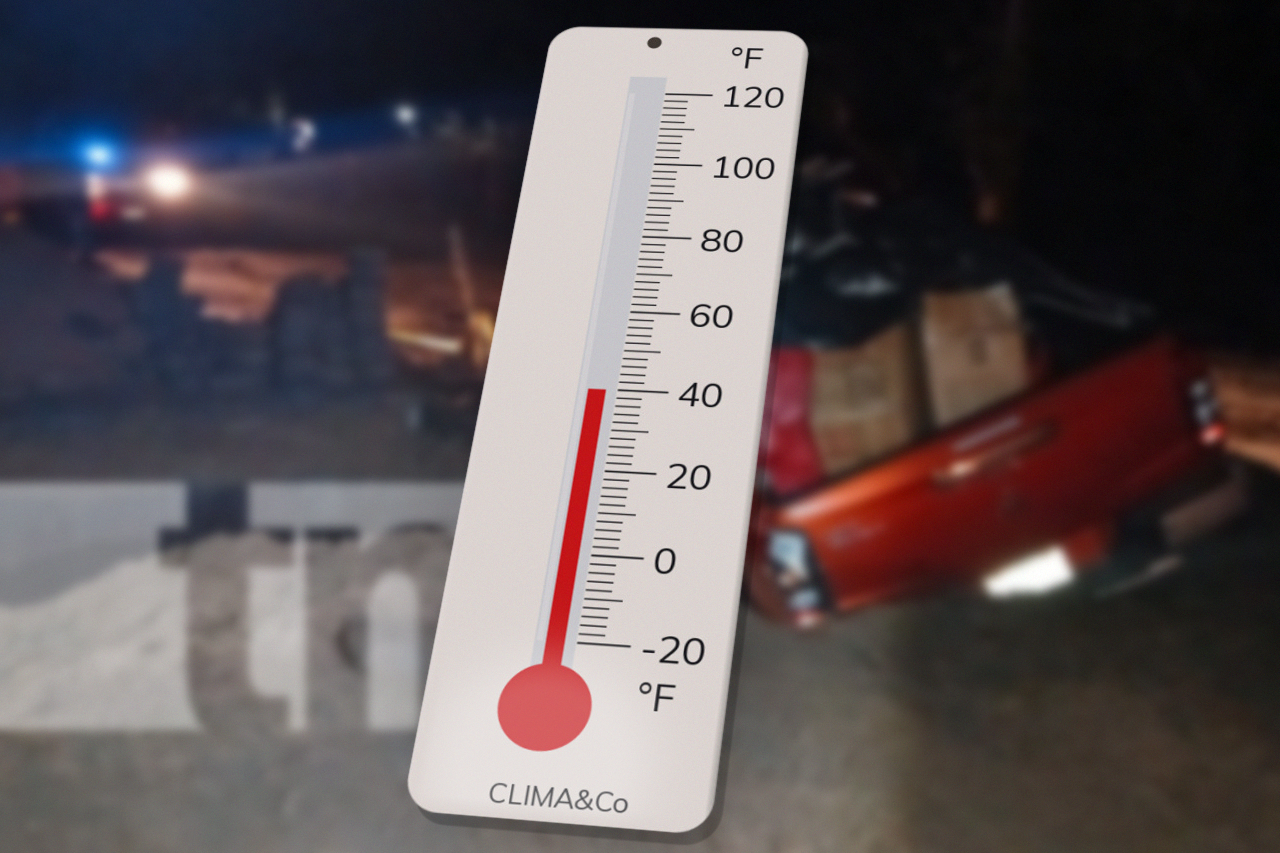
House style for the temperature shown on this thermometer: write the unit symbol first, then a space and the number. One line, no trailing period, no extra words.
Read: °F 40
